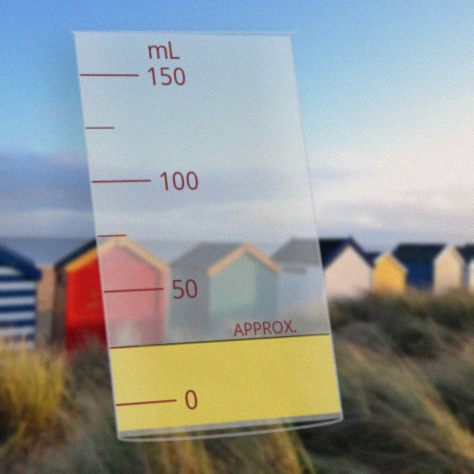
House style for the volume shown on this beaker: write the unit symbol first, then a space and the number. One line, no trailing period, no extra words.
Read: mL 25
